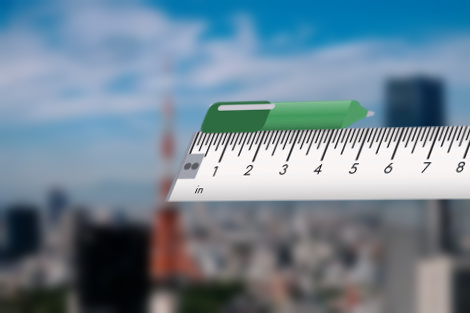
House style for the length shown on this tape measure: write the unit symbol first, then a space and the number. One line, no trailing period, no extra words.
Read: in 5
